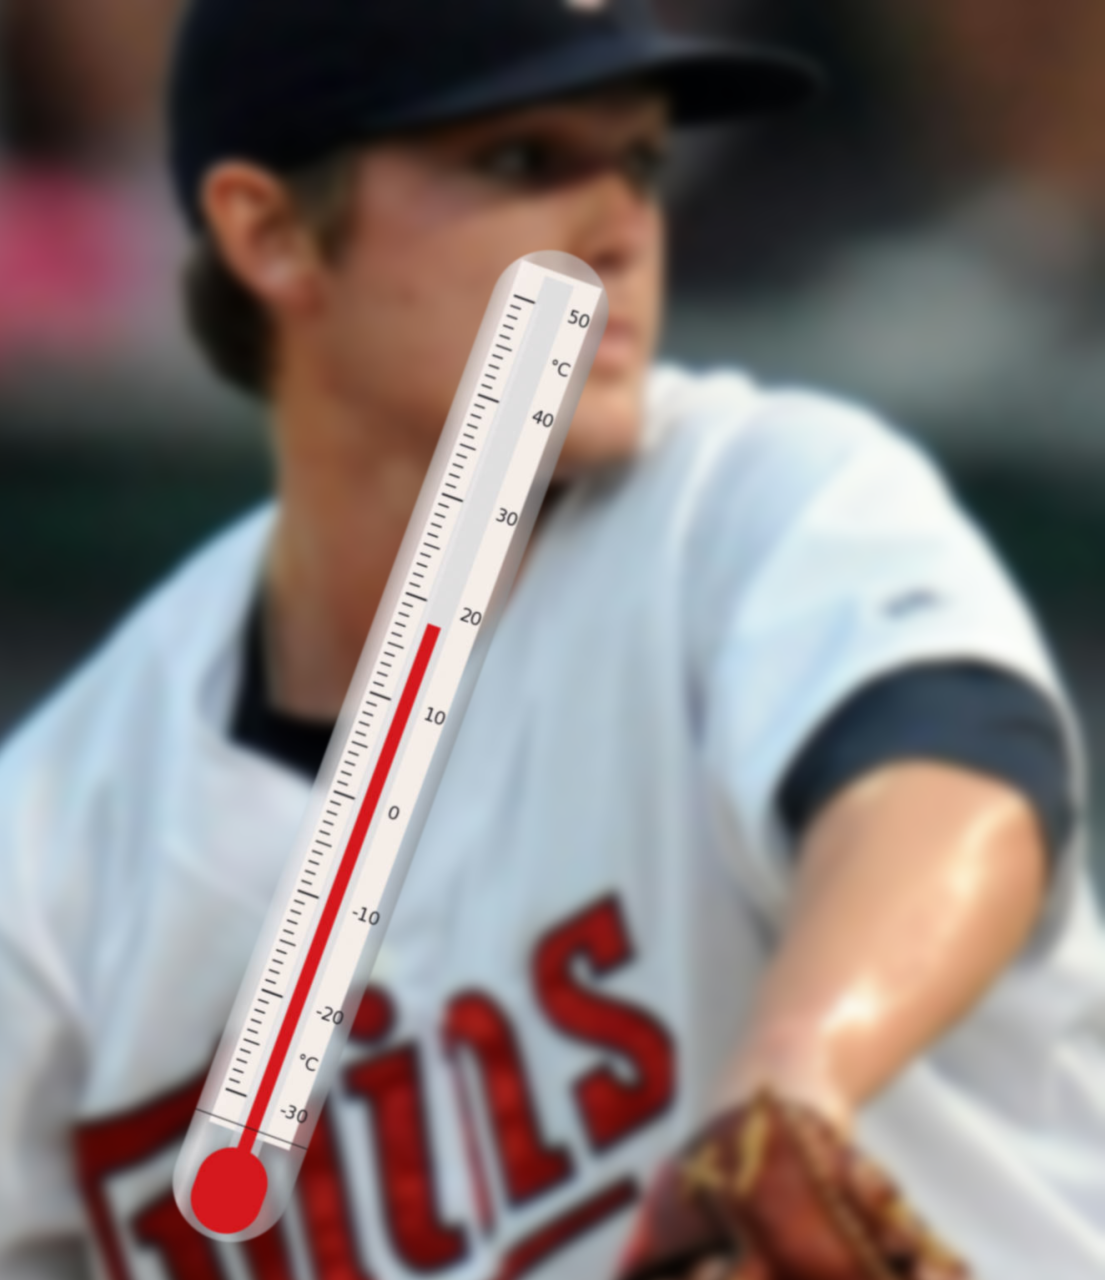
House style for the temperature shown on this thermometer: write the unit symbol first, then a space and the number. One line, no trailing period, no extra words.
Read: °C 18
